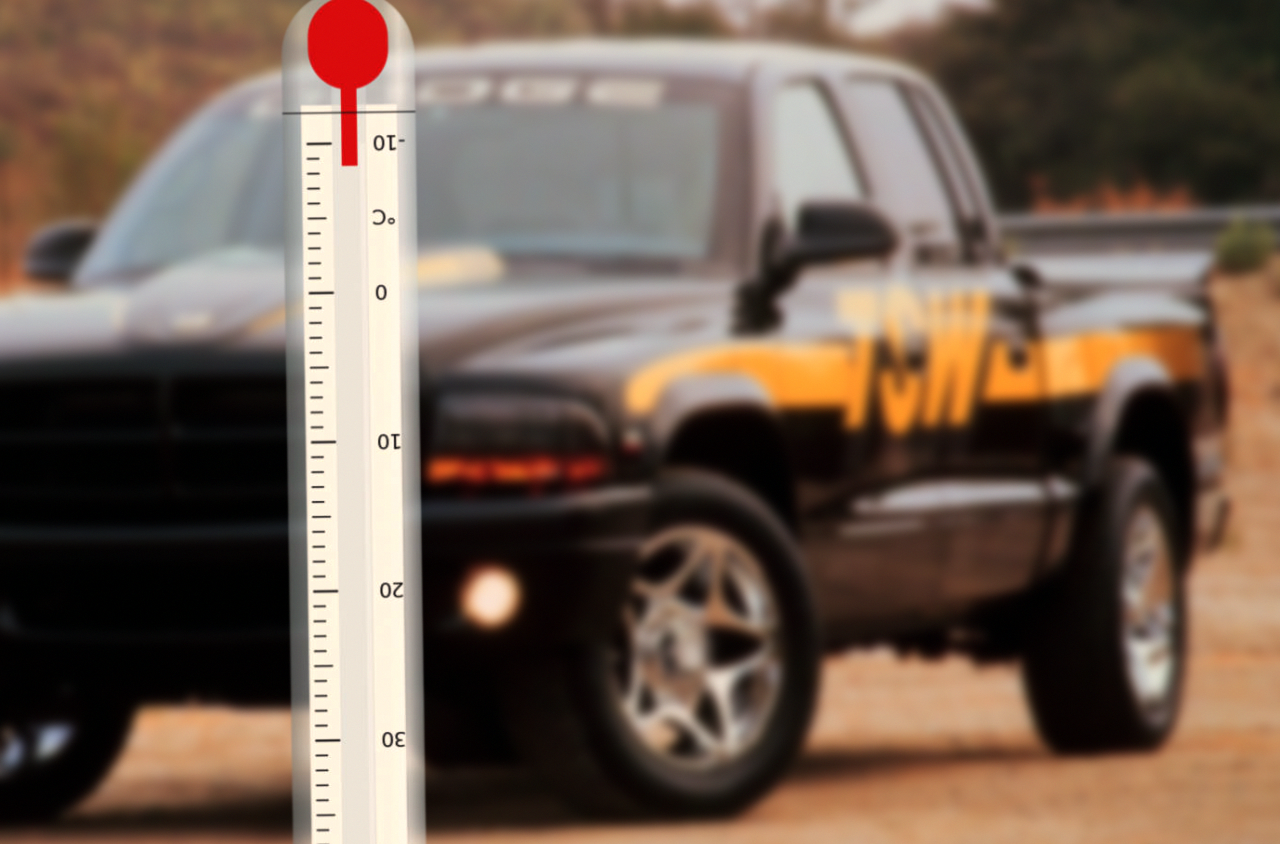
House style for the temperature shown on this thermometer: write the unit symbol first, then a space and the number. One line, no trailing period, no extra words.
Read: °C -8.5
